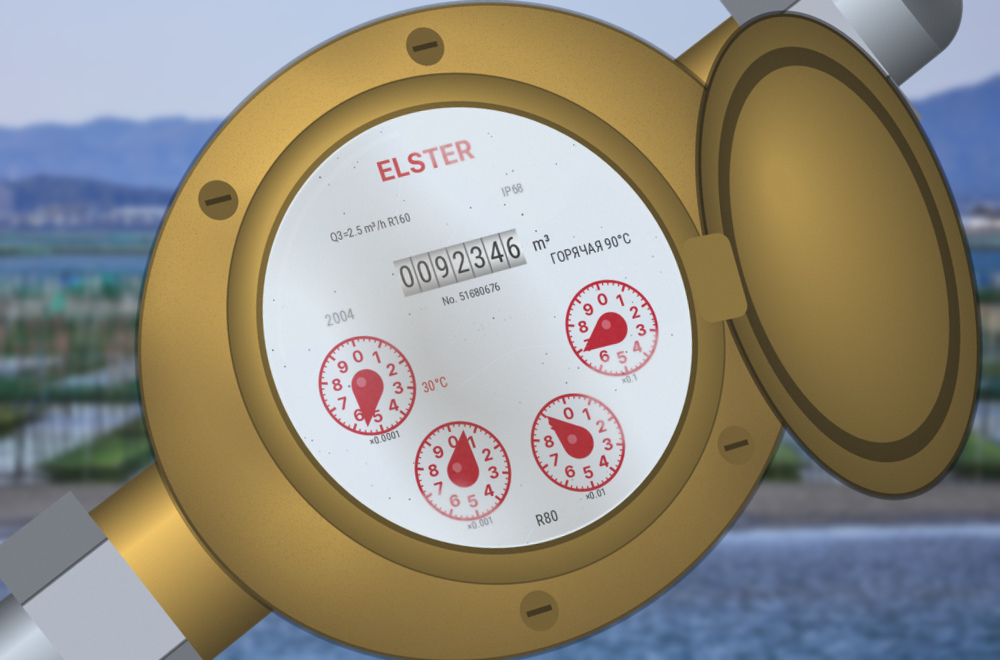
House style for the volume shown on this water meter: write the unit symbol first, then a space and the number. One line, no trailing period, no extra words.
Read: m³ 92346.6905
